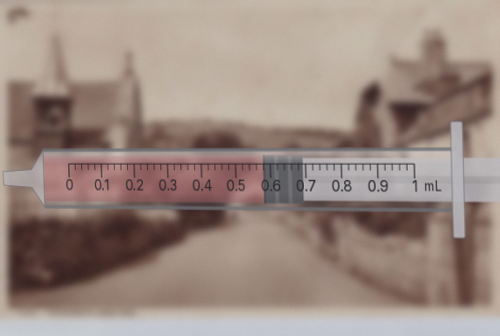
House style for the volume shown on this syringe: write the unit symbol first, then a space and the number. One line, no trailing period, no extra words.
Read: mL 0.58
